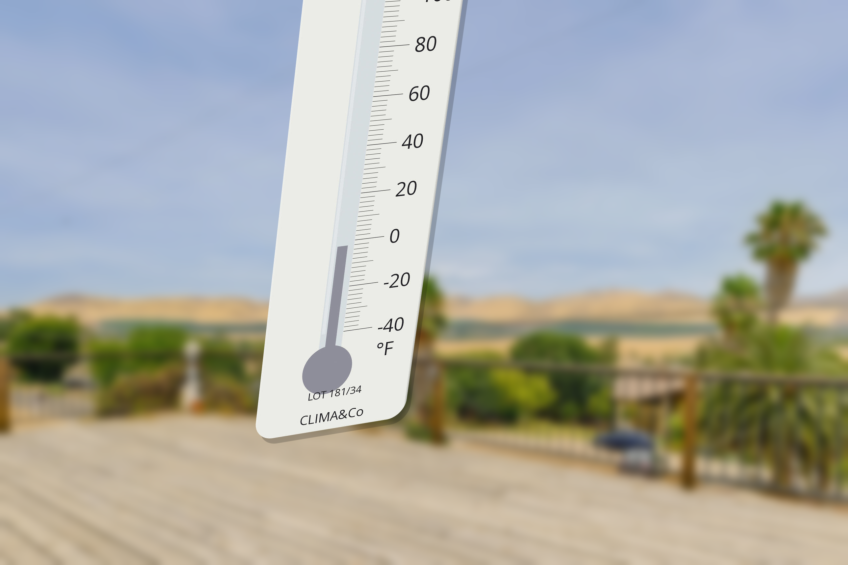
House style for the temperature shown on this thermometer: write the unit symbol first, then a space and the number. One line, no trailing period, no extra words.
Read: °F -2
